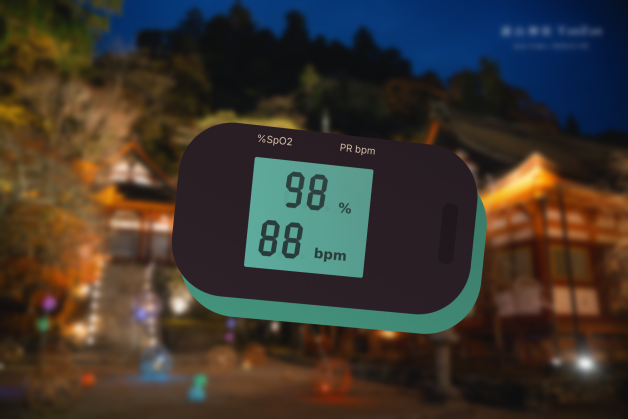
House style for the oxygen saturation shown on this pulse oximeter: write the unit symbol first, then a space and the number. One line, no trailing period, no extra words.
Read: % 98
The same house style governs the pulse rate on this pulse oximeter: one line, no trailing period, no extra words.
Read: bpm 88
